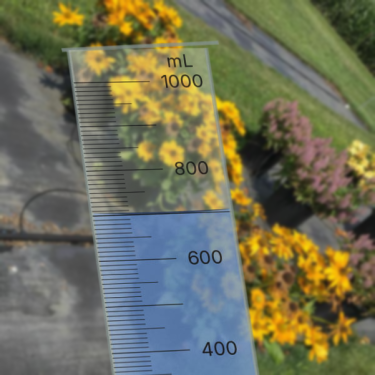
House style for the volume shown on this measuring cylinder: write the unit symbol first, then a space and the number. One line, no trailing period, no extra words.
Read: mL 700
